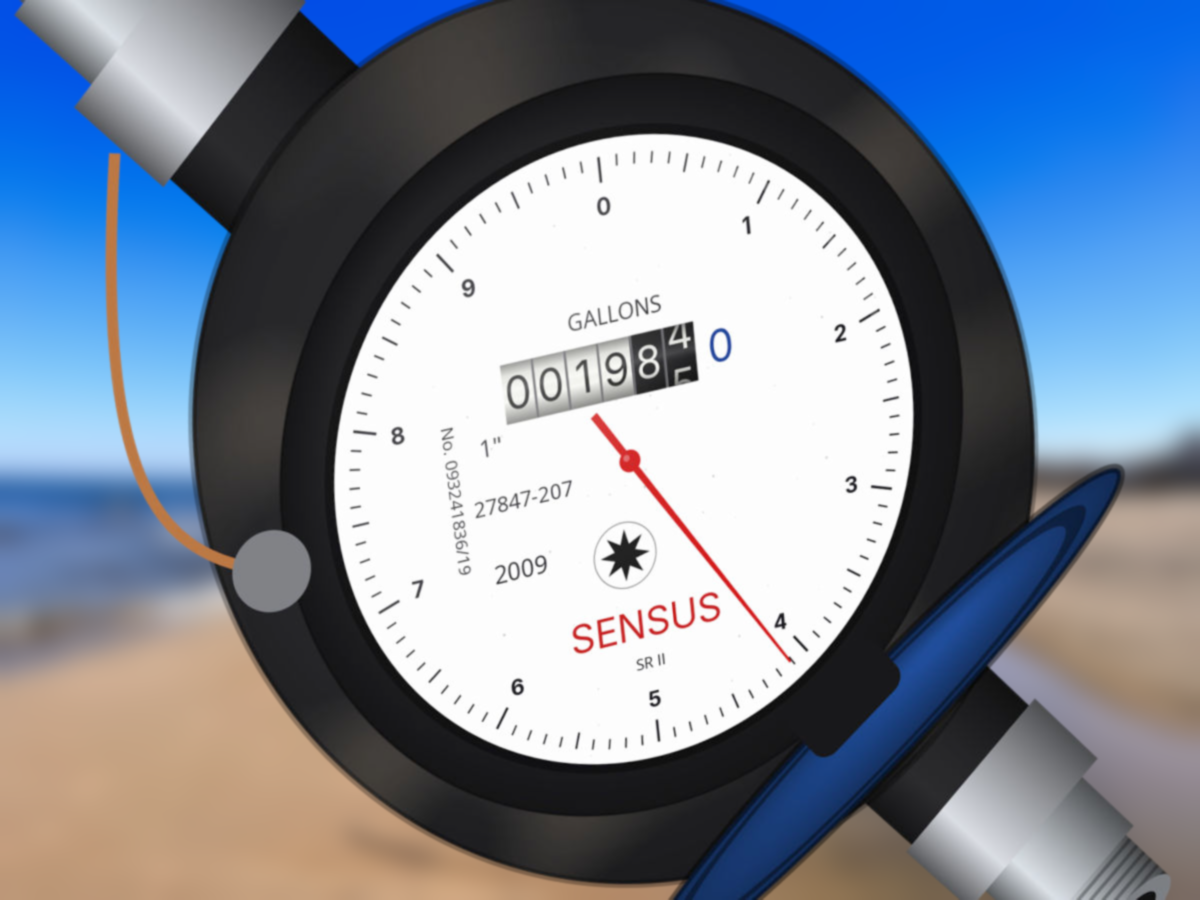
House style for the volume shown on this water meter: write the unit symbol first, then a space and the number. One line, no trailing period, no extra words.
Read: gal 19844.1
